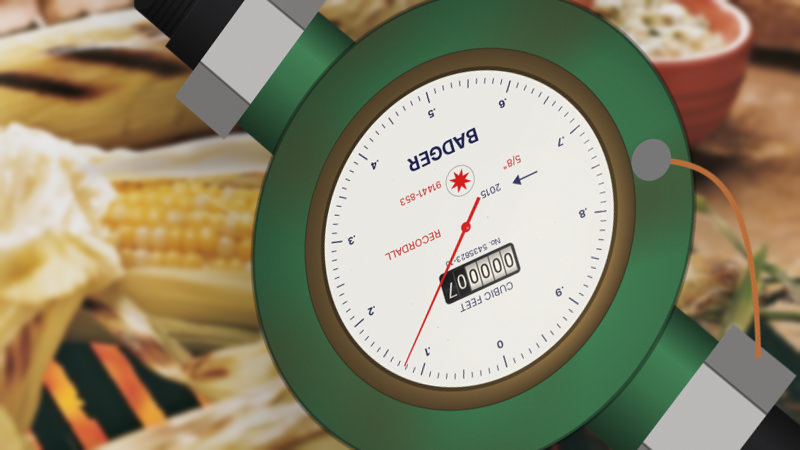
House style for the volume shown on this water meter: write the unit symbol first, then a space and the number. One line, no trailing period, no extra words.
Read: ft³ 7.12
